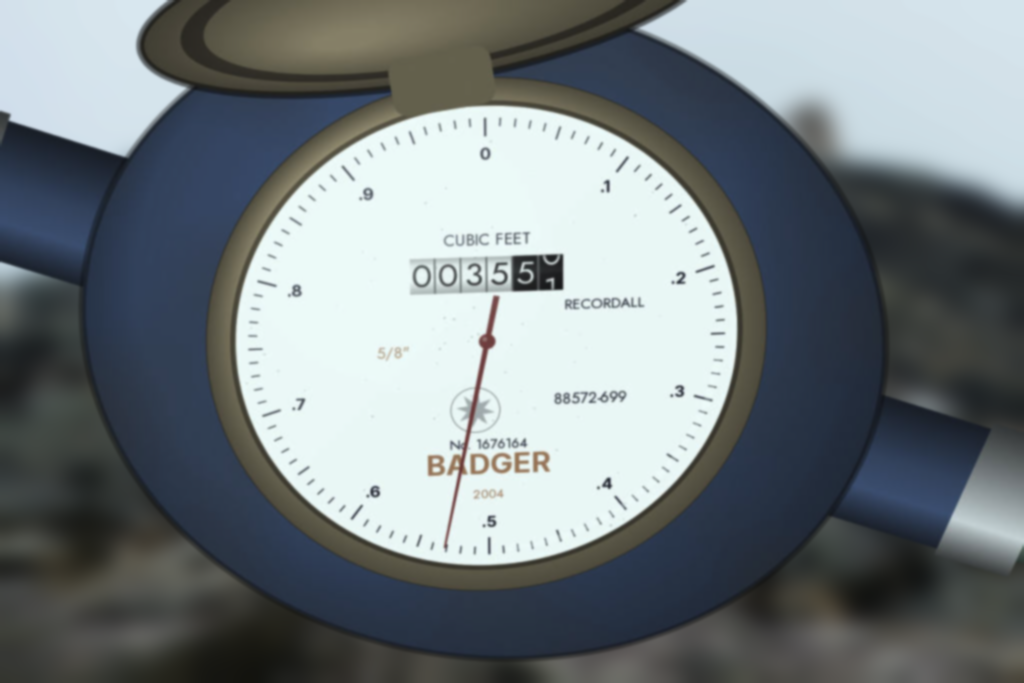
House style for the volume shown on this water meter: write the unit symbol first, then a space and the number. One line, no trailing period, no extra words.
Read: ft³ 3550.53
